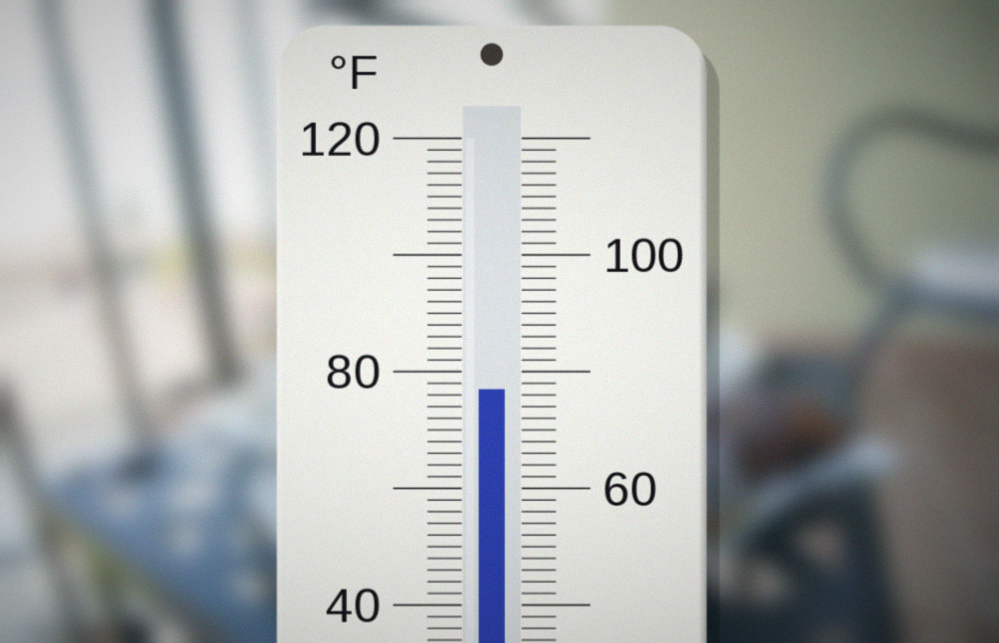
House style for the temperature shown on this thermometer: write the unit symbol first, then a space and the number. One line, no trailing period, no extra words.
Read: °F 77
